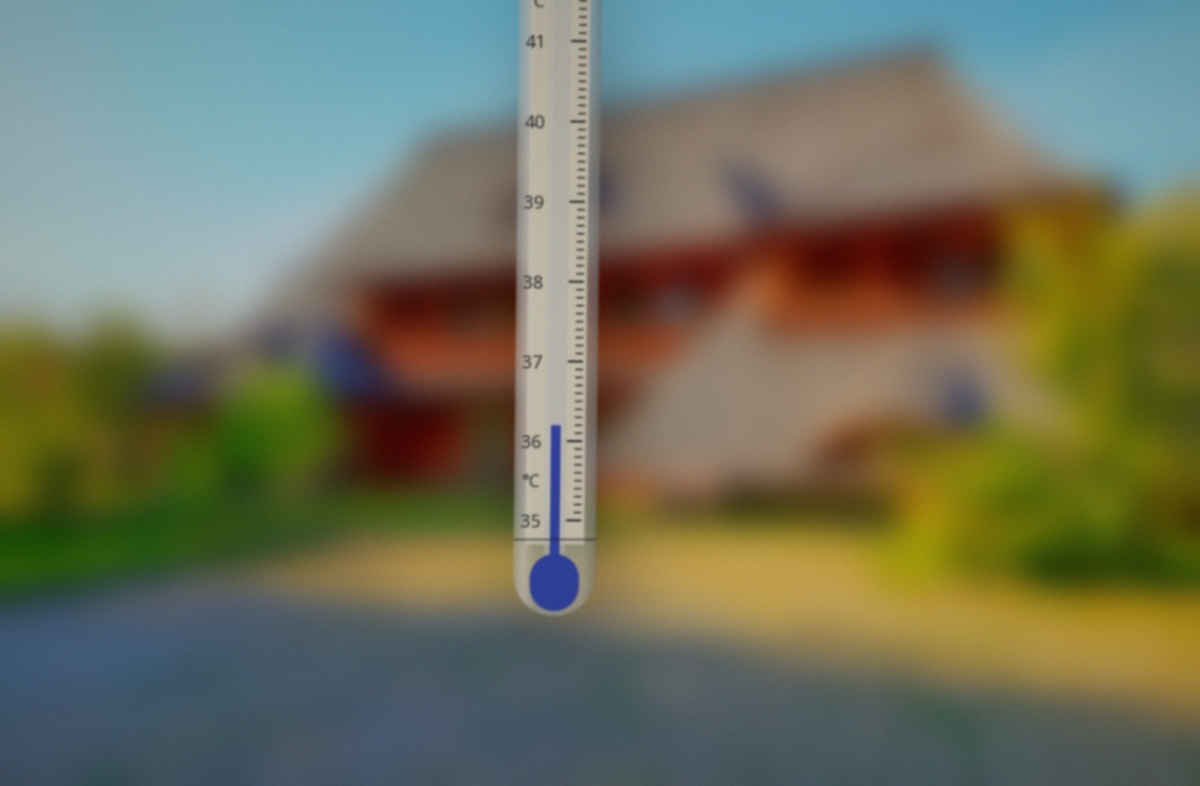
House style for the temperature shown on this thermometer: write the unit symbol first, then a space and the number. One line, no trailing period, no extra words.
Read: °C 36.2
